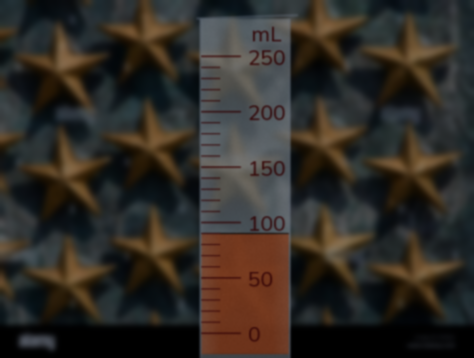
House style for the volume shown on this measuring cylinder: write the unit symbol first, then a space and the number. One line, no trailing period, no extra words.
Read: mL 90
